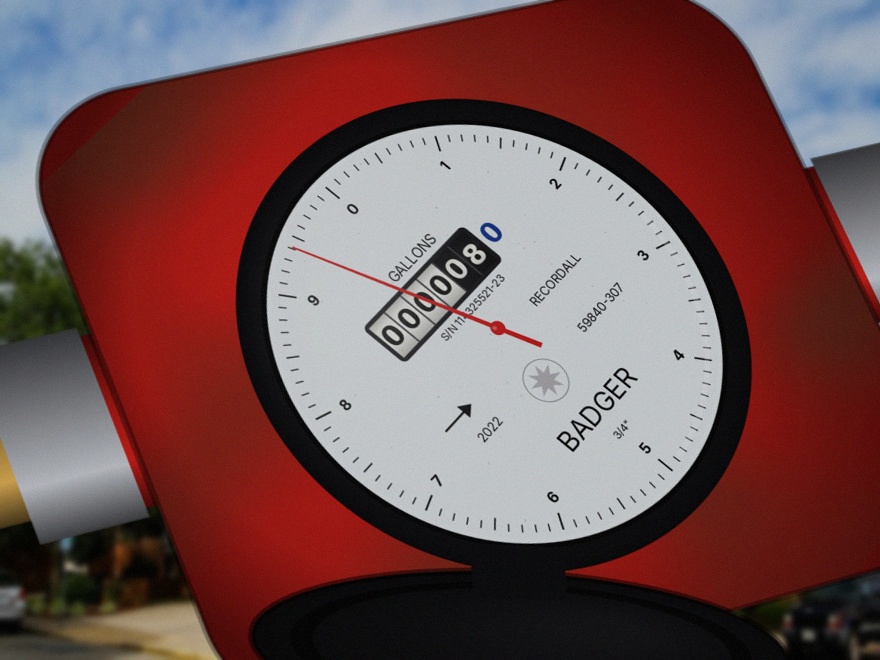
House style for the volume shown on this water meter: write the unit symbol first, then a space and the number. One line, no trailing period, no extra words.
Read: gal 79.4
